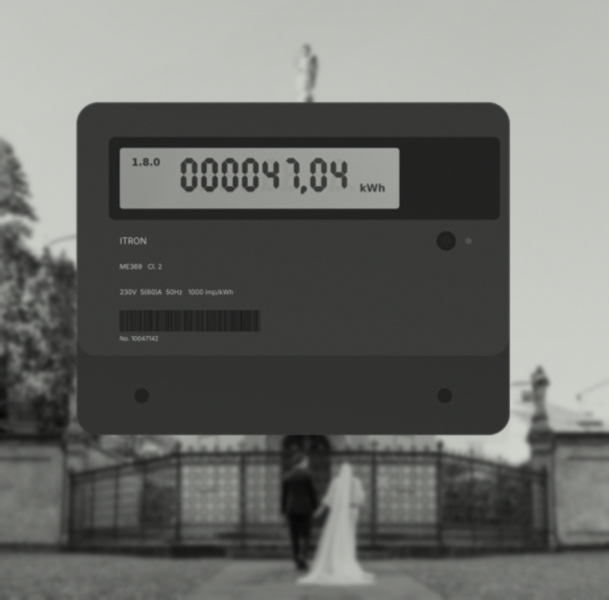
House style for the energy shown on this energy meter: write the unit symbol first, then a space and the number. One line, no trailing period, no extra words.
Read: kWh 47.04
